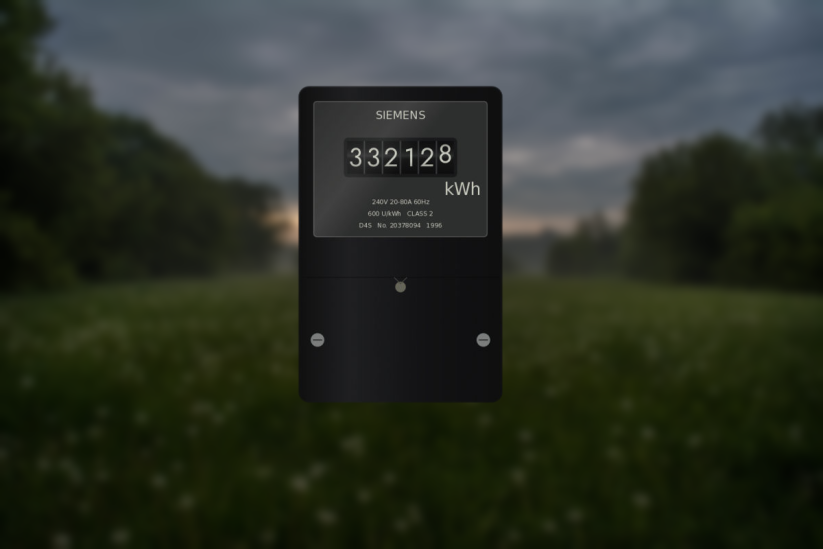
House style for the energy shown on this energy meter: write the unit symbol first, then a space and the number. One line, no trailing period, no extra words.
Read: kWh 332128
